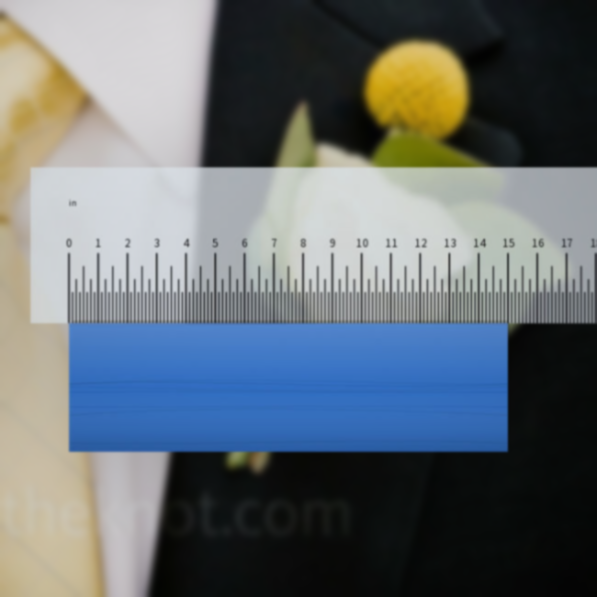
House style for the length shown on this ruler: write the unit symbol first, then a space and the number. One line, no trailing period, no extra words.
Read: in 15
